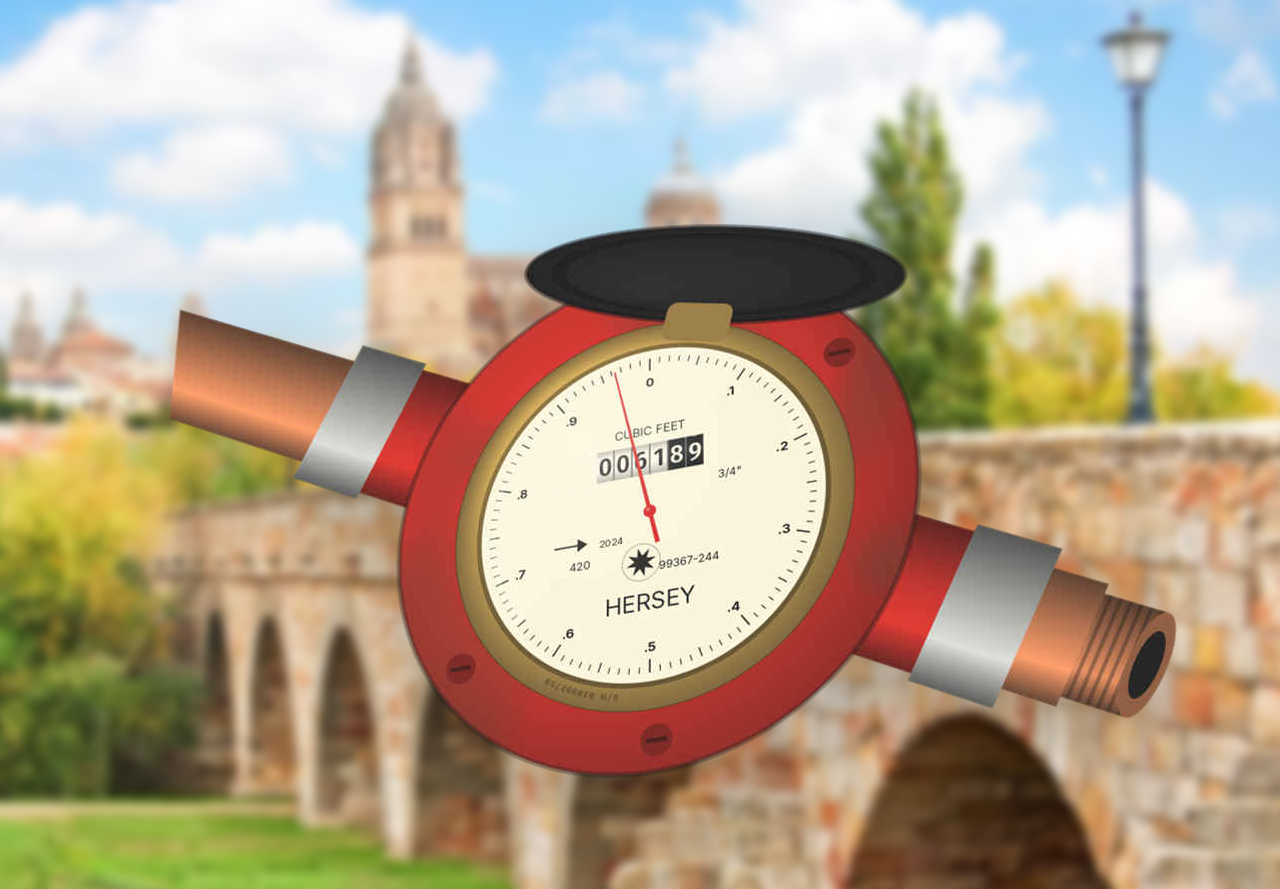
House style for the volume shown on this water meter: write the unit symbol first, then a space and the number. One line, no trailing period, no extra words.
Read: ft³ 6188.96
